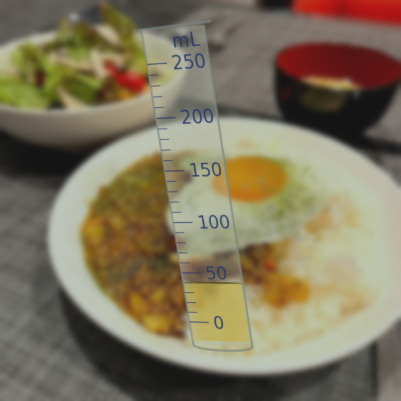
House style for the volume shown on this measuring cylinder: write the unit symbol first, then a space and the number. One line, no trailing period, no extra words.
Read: mL 40
